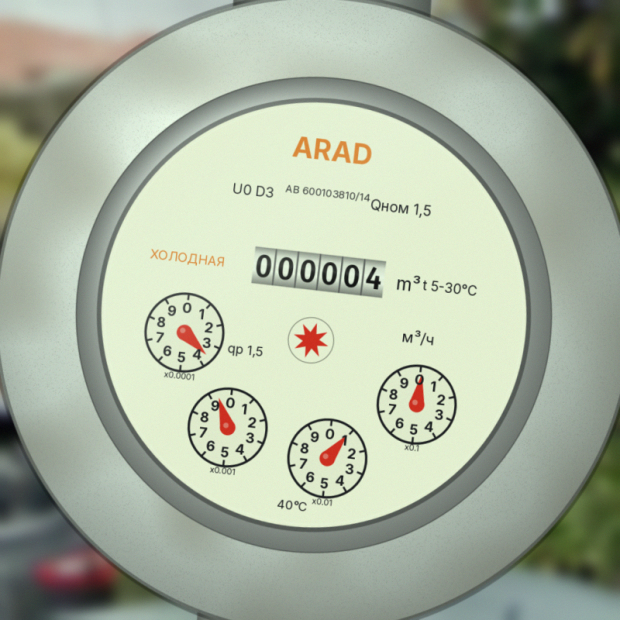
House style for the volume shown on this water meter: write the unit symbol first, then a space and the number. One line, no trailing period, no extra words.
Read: m³ 4.0093
